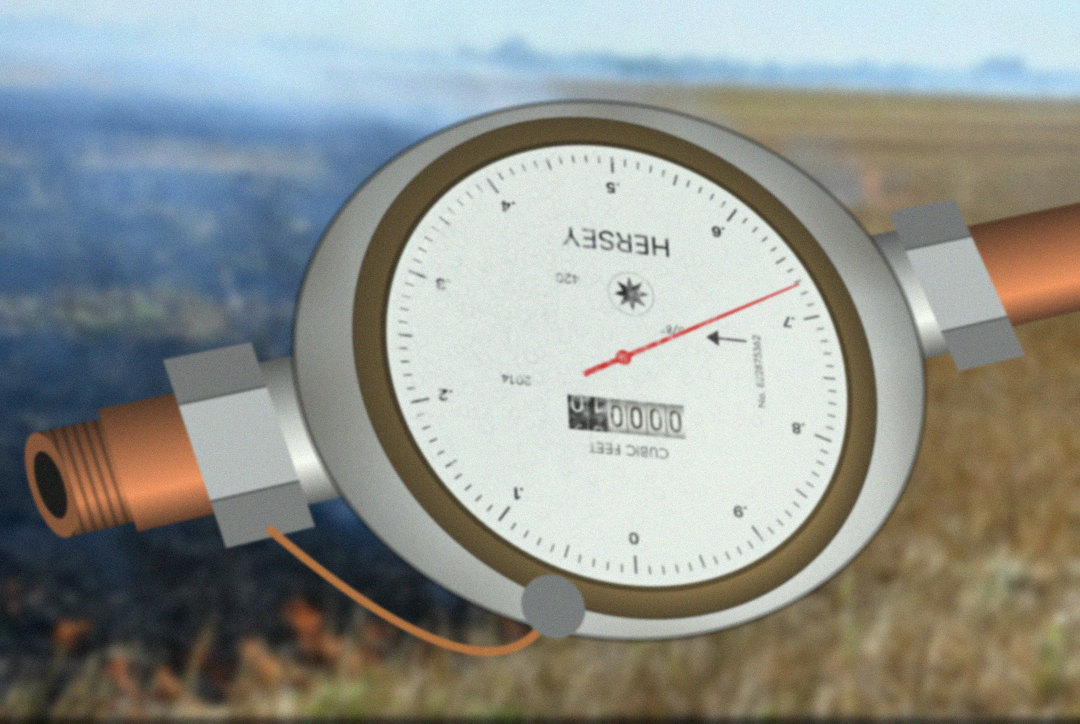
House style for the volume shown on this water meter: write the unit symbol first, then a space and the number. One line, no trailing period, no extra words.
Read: ft³ 9.67
